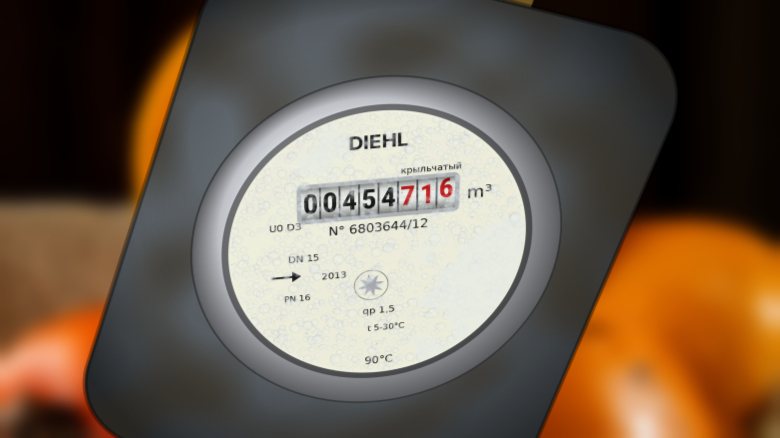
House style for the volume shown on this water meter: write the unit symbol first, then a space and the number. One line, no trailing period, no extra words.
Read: m³ 454.716
